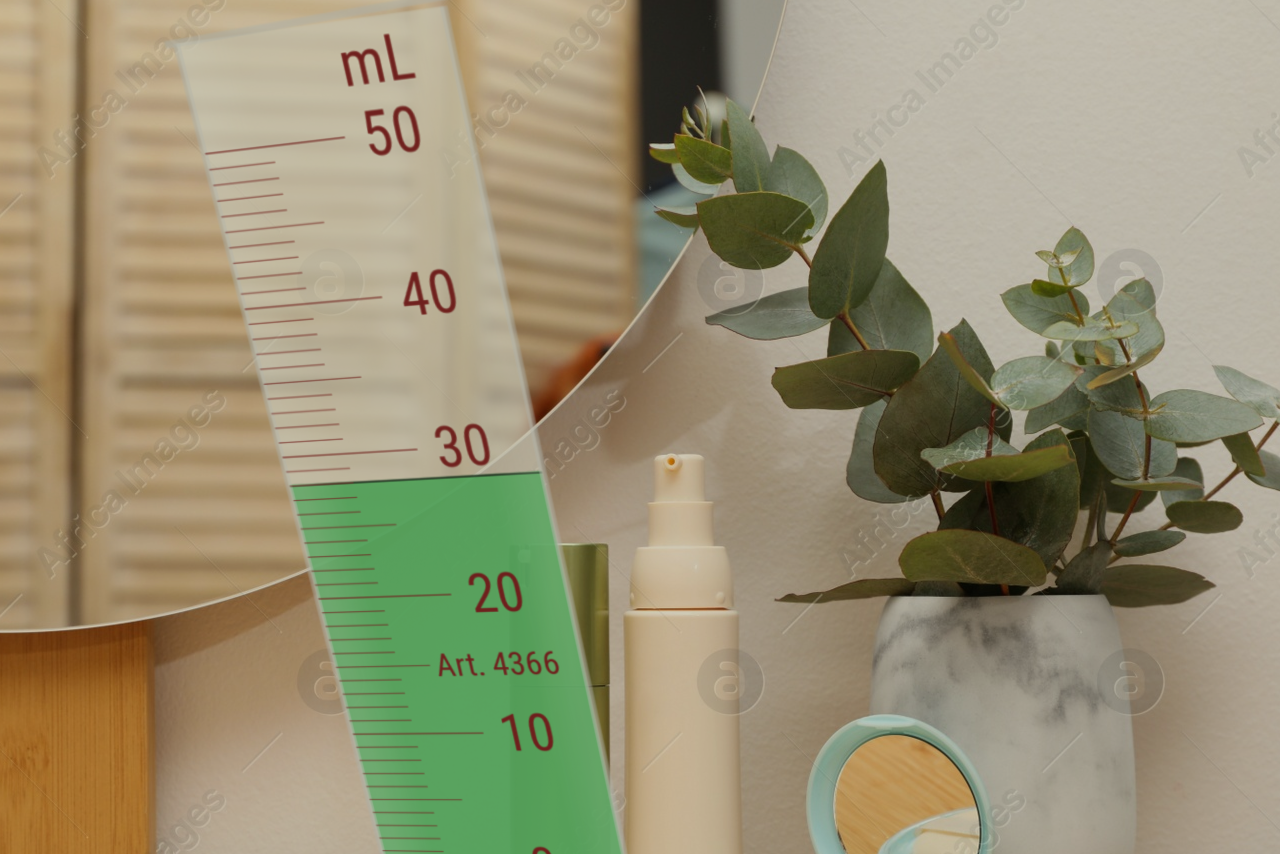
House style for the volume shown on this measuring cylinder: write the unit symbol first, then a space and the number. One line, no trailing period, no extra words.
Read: mL 28
